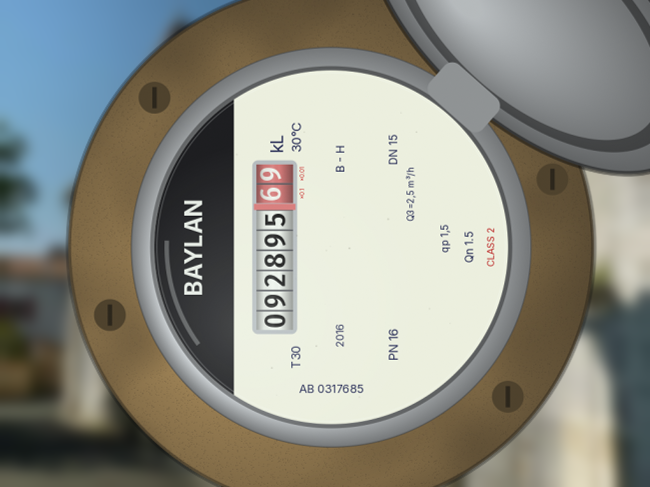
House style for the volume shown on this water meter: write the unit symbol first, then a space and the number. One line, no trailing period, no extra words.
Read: kL 92895.69
